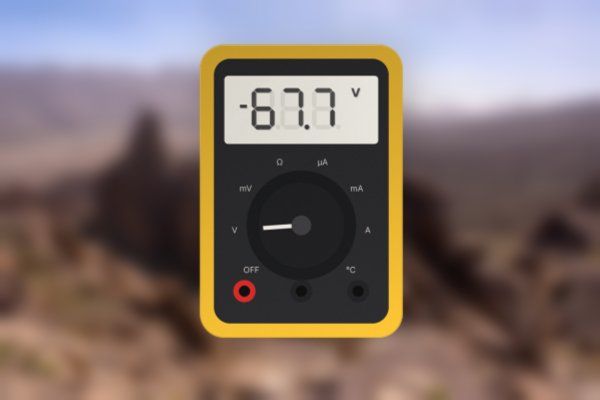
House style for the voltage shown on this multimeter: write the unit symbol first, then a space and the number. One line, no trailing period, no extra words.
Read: V -67.7
